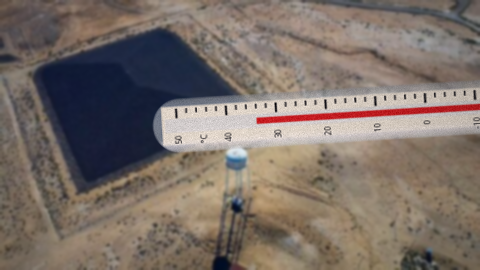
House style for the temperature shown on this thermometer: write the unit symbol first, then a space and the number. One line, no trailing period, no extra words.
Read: °C 34
